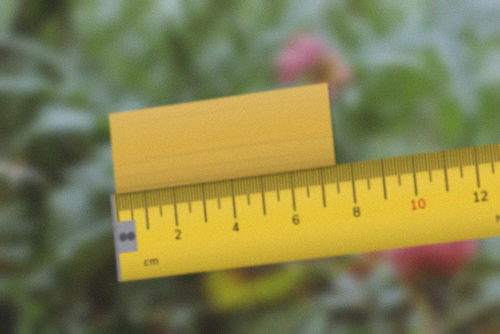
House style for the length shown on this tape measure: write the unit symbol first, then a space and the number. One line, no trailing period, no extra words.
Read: cm 7.5
